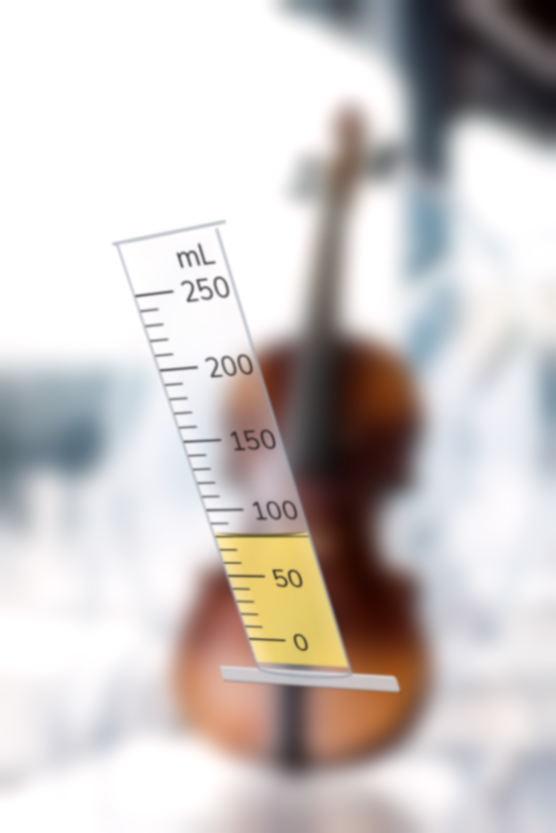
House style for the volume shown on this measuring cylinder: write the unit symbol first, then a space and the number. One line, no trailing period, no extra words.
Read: mL 80
